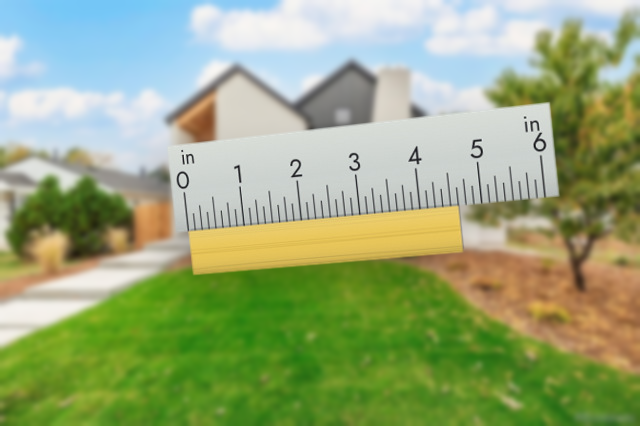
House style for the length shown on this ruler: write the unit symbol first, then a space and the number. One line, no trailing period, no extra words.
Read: in 4.625
